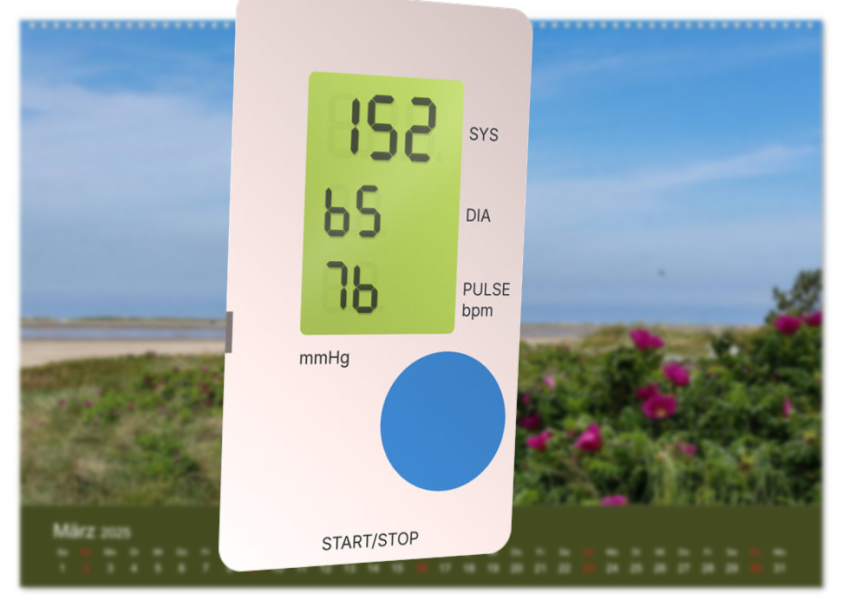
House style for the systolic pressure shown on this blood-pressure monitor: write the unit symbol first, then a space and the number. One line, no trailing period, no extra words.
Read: mmHg 152
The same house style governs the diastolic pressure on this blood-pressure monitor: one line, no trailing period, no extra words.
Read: mmHg 65
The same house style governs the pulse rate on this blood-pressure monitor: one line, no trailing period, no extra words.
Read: bpm 76
